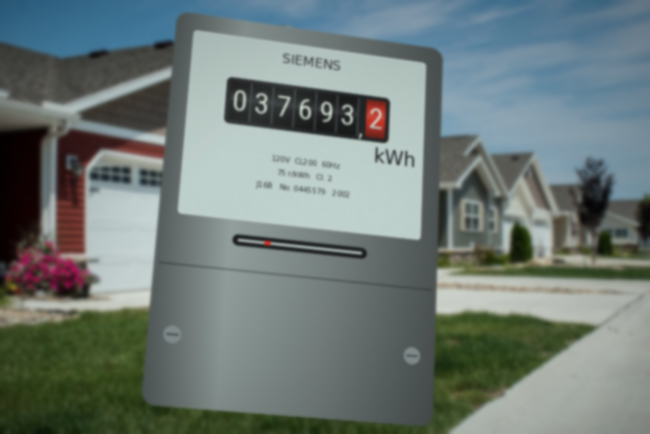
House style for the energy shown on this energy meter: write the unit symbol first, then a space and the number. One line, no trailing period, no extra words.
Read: kWh 37693.2
